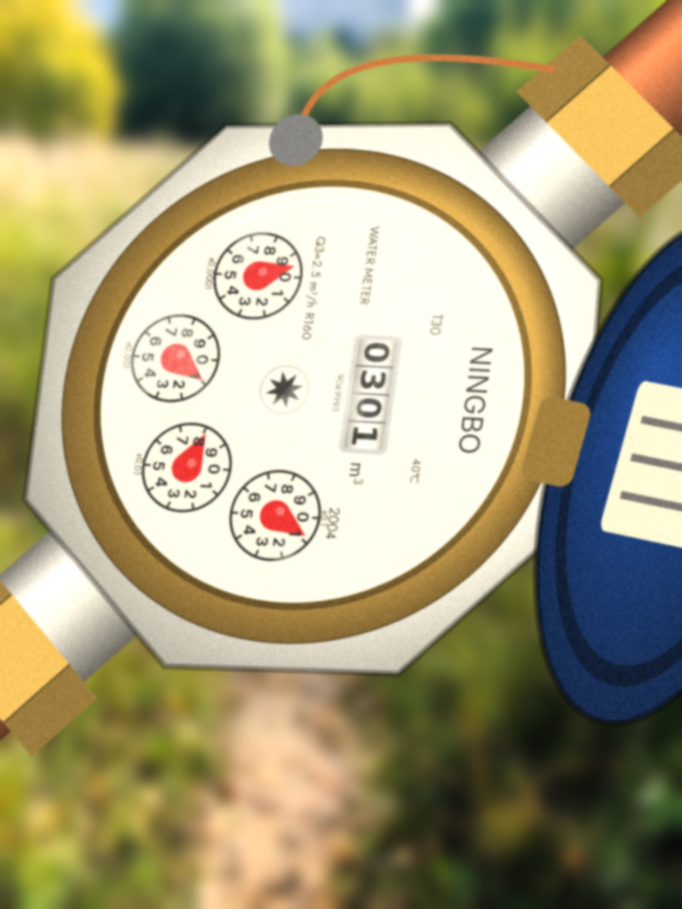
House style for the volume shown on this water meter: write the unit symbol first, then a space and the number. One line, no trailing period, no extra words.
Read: m³ 301.0809
